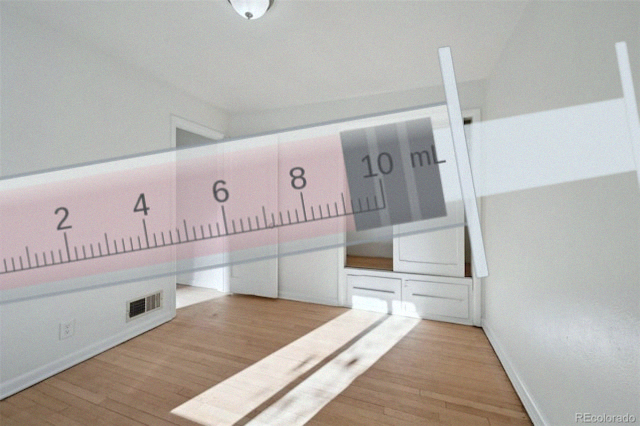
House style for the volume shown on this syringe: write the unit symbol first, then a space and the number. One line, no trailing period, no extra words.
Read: mL 9.2
